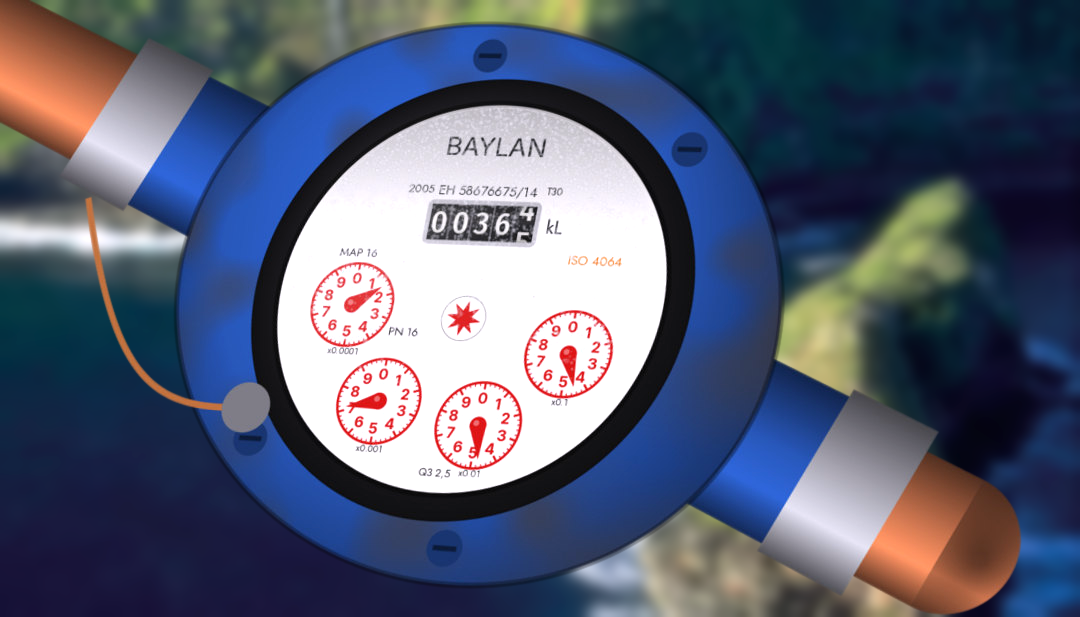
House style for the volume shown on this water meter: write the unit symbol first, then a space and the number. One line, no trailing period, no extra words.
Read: kL 364.4471
